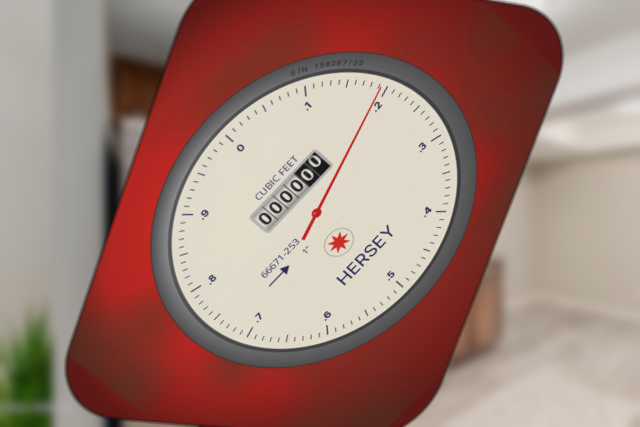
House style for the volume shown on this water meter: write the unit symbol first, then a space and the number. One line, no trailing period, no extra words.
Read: ft³ 0.19
